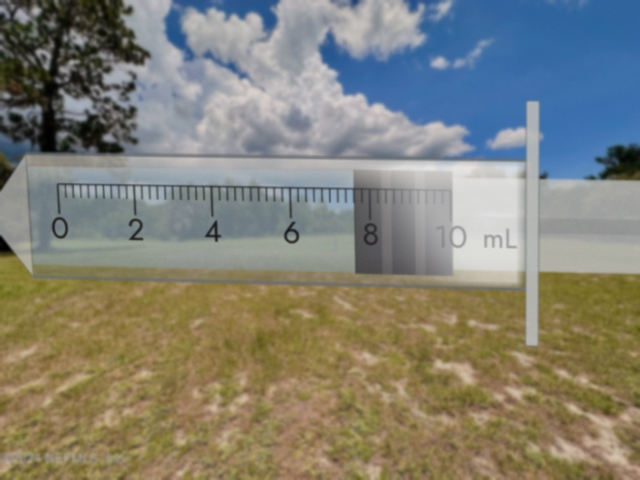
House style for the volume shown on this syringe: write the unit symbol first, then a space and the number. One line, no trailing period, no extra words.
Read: mL 7.6
